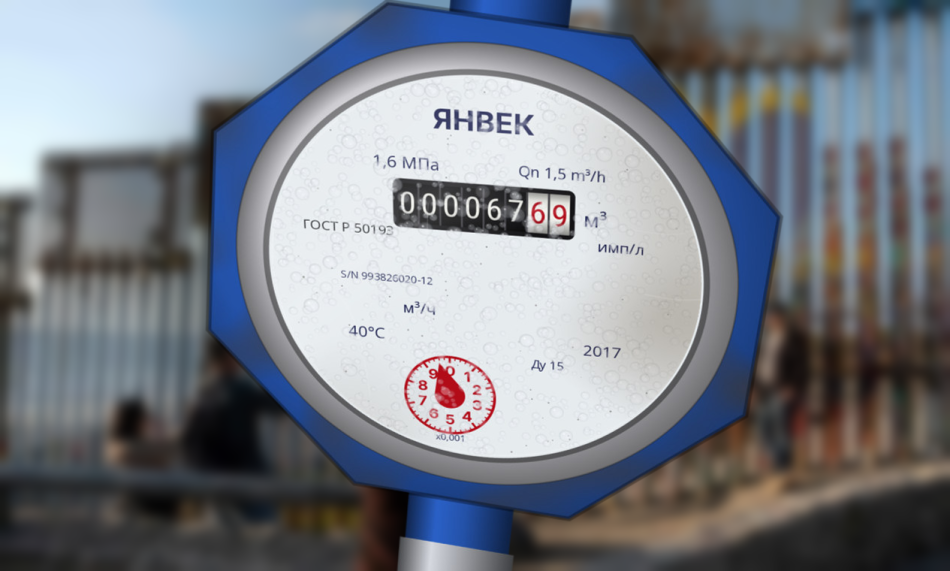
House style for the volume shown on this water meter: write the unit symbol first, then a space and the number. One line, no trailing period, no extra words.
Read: m³ 67.689
